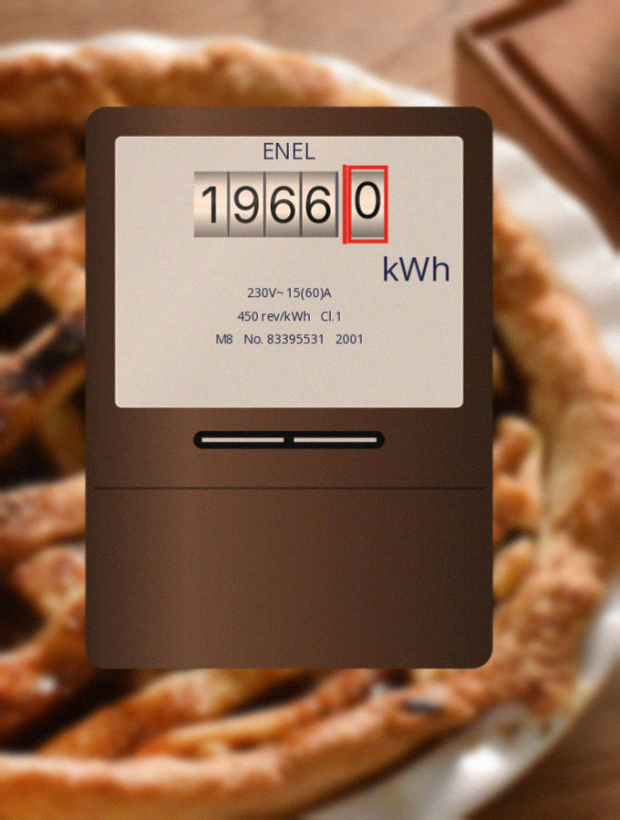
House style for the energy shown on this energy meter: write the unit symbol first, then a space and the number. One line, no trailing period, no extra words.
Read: kWh 1966.0
